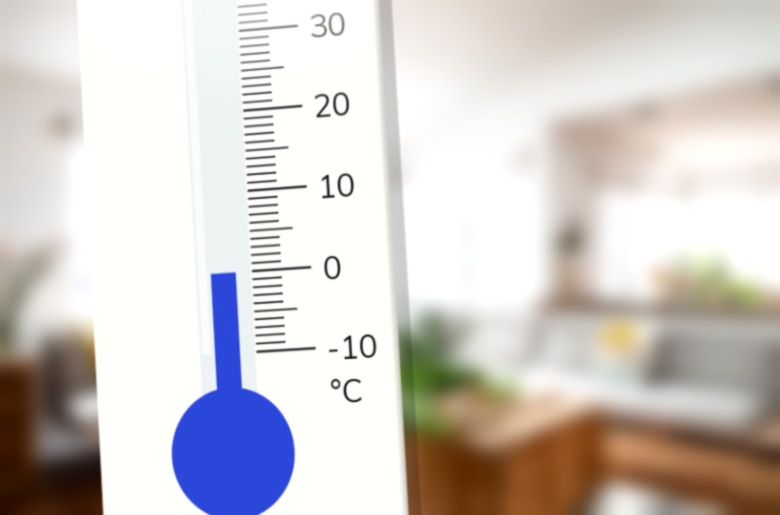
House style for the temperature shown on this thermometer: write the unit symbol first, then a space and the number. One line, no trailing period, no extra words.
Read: °C 0
